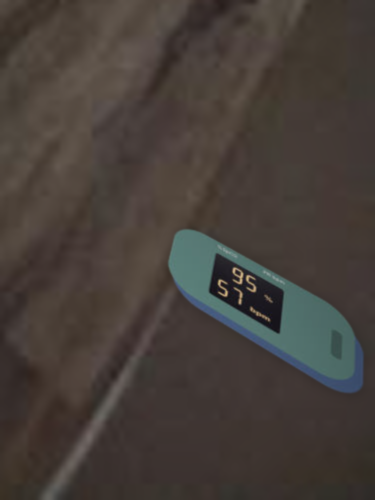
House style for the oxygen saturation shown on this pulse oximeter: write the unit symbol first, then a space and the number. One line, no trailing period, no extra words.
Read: % 95
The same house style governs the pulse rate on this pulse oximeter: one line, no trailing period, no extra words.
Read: bpm 57
